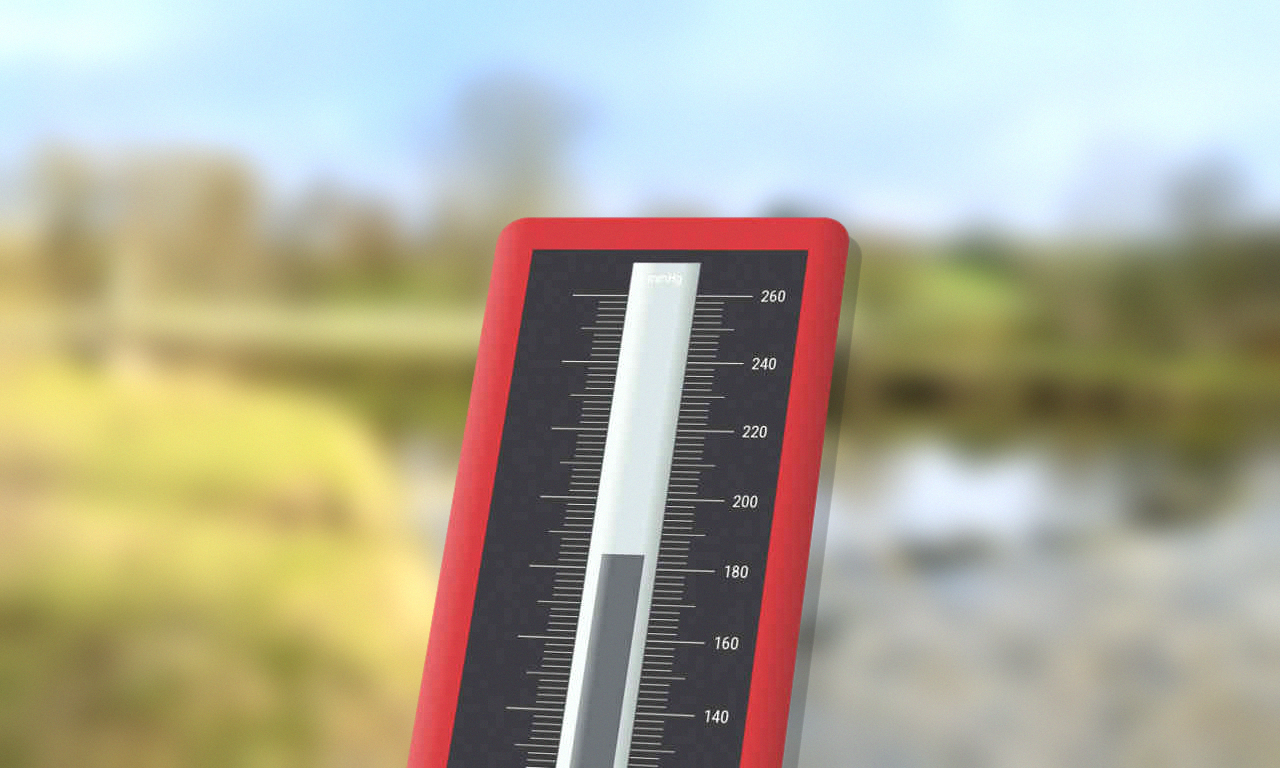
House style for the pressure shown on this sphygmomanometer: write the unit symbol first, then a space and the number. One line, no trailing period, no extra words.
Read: mmHg 184
